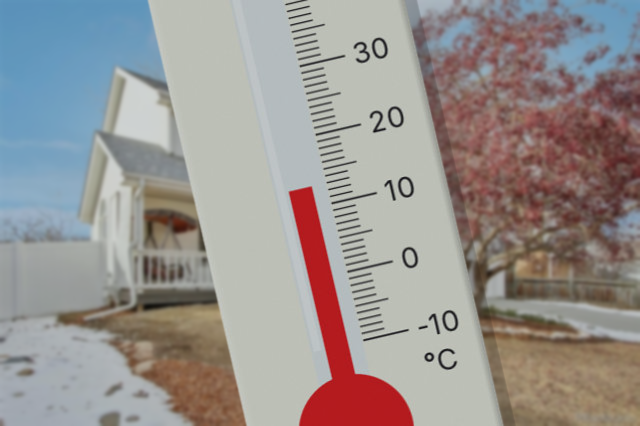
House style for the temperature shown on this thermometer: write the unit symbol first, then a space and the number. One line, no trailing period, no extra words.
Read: °C 13
